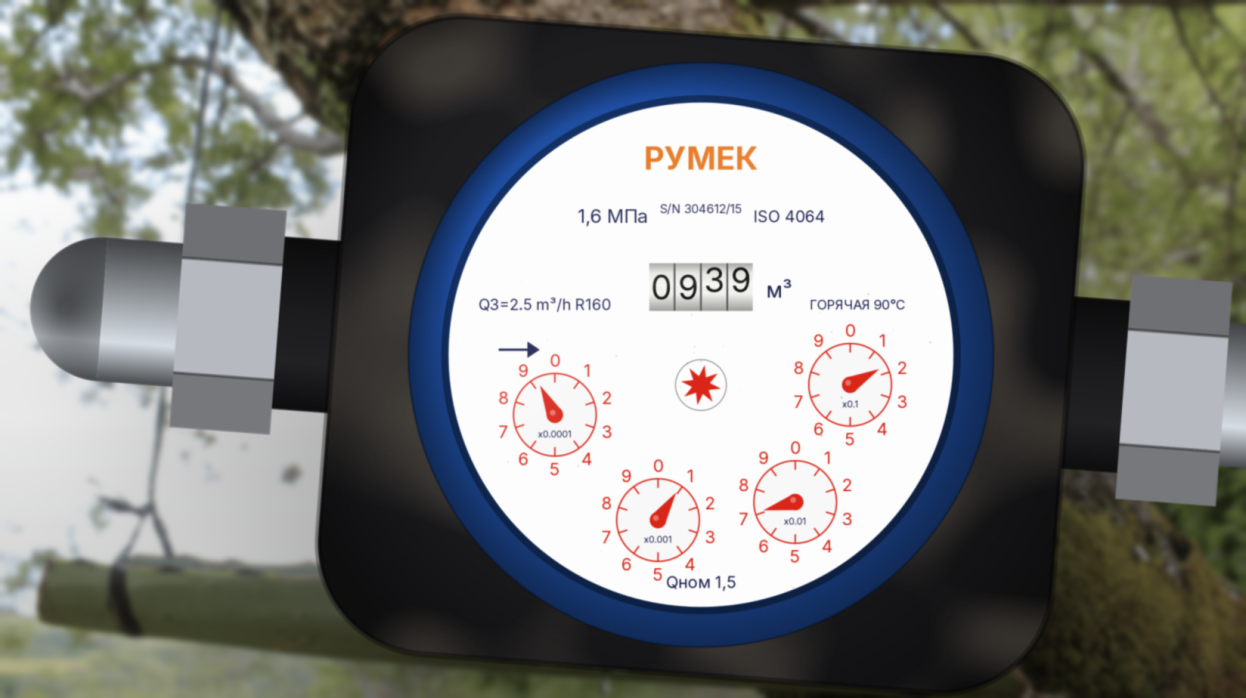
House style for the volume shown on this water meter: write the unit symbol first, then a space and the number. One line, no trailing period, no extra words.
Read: m³ 939.1709
